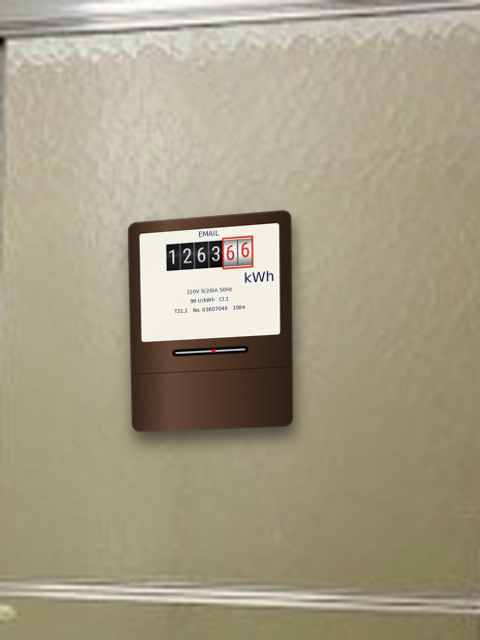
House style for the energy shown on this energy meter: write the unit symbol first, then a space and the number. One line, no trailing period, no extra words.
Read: kWh 1263.66
